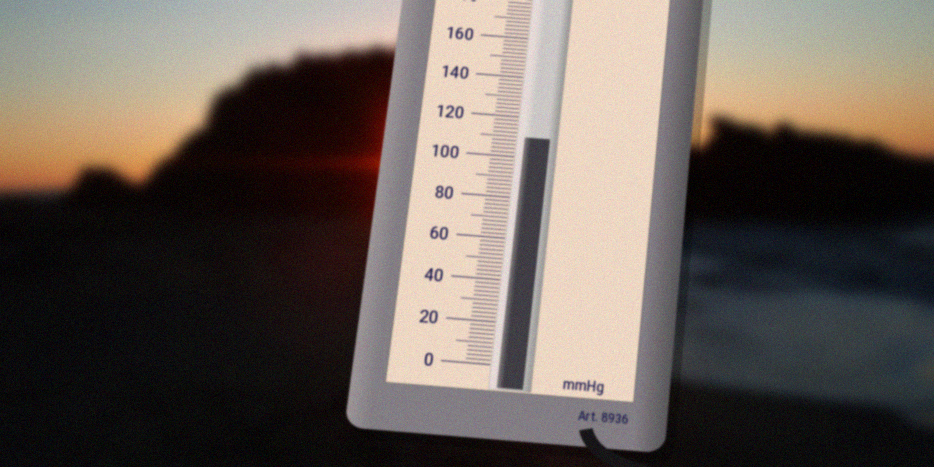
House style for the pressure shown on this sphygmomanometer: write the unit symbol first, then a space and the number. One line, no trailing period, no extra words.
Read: mmHg 110
